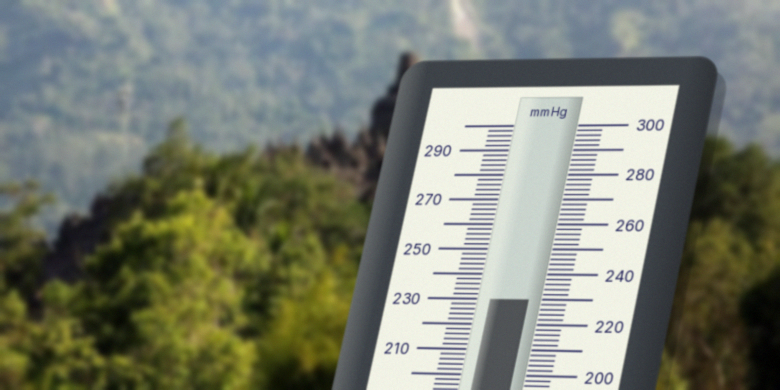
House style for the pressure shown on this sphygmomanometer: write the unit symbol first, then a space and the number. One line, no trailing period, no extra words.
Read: mmHg 230
